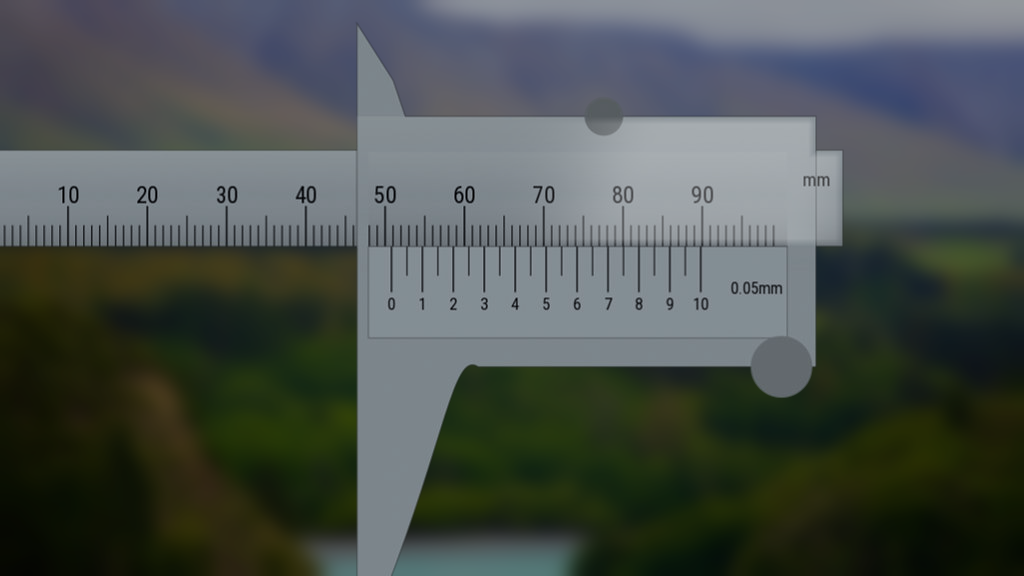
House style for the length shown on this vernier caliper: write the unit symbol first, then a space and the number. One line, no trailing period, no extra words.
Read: mm 50.8
